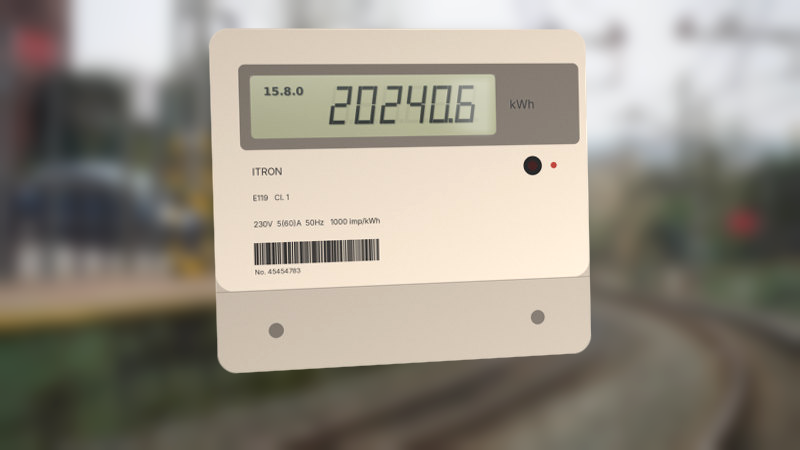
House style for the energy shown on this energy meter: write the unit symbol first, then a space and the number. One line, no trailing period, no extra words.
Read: kWh 20240.6
